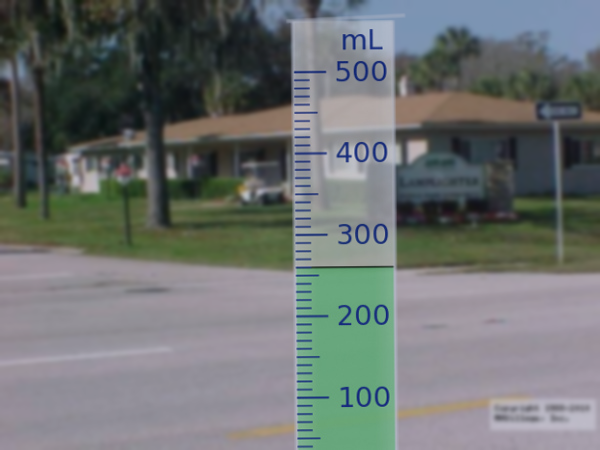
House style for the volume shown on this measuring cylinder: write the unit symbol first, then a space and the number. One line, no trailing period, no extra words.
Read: mL 260
